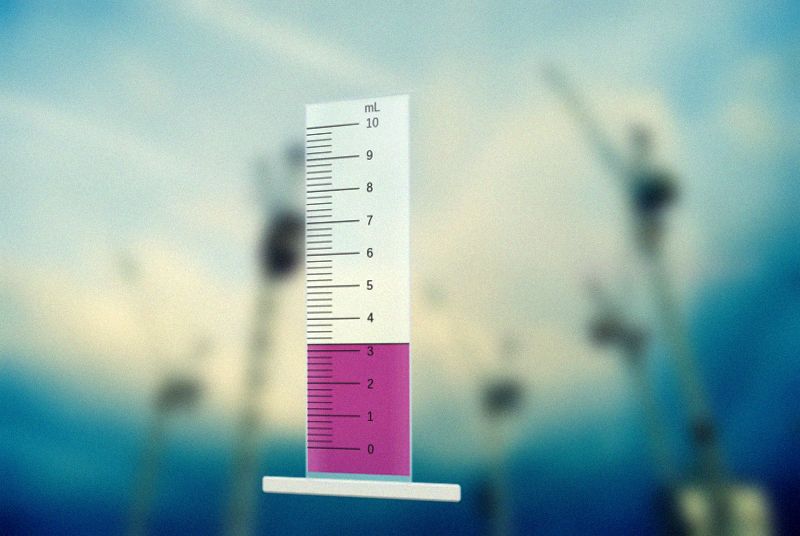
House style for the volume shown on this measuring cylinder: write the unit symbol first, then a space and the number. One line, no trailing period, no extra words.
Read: mL 3.2
